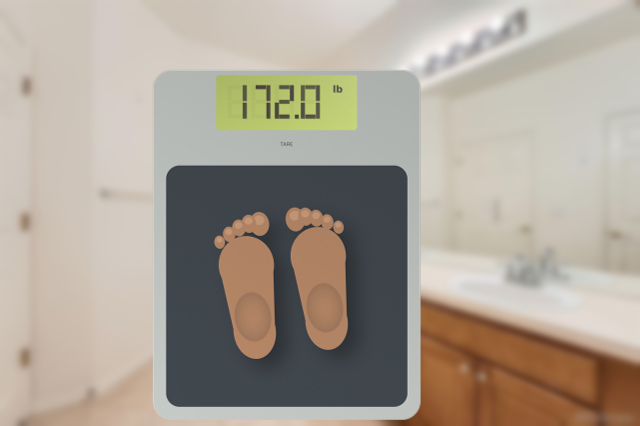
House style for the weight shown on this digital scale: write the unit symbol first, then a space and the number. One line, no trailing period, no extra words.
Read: lb 172.0
